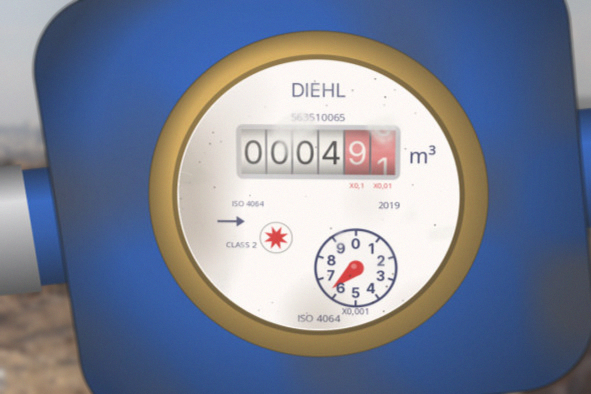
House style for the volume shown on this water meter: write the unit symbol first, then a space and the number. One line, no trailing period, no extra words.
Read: m³ 4.906
